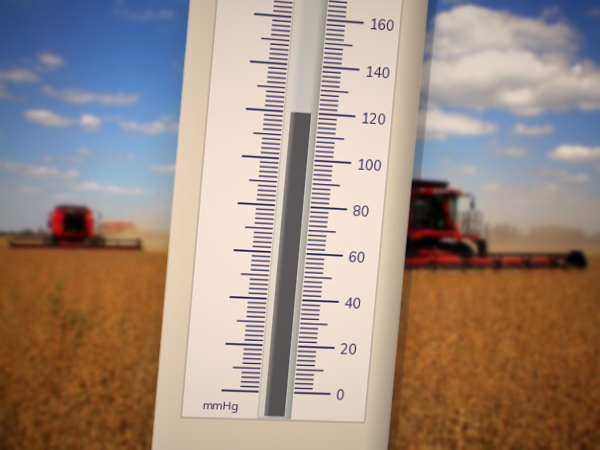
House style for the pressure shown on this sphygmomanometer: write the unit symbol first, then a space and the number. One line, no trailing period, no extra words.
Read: mmHg 120
